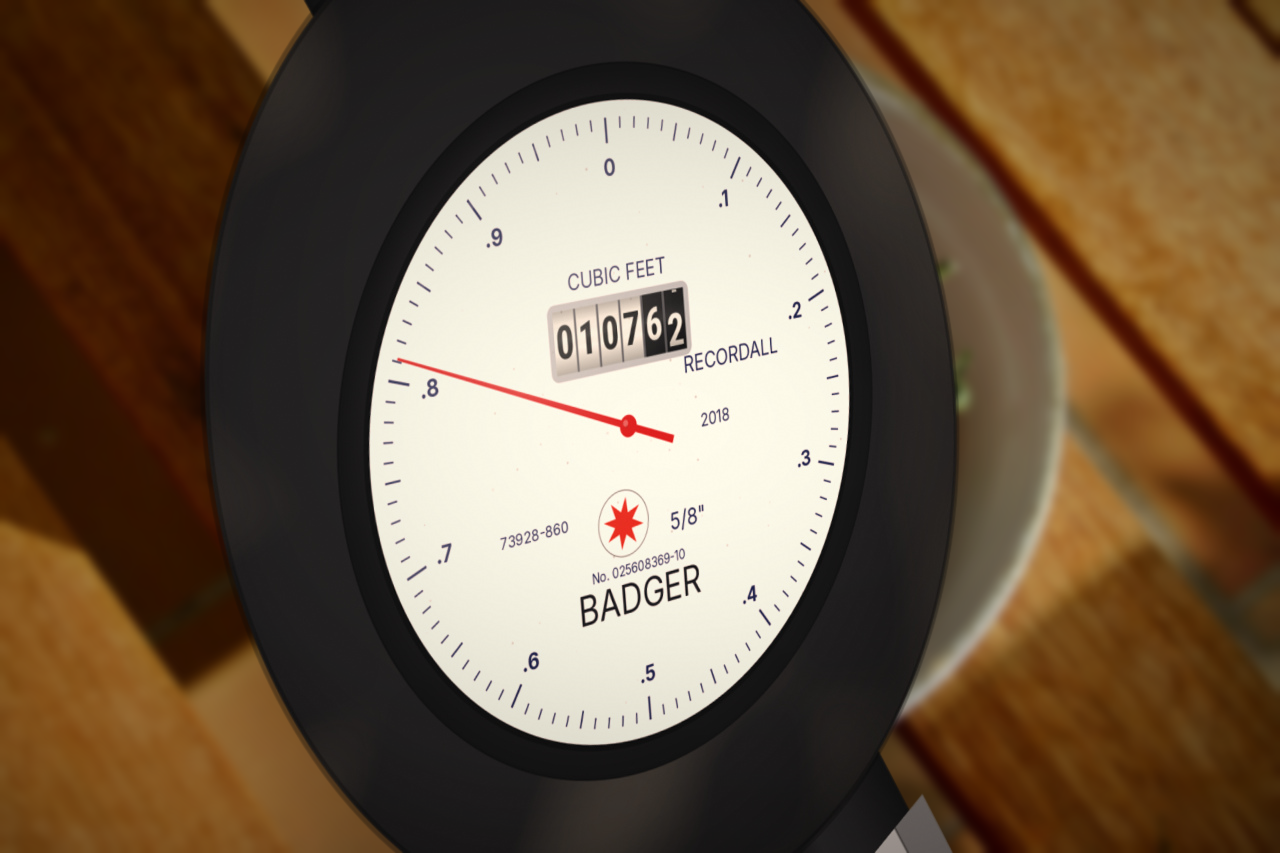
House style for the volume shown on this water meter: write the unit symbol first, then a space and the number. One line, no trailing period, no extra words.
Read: ft³ 10761.81
